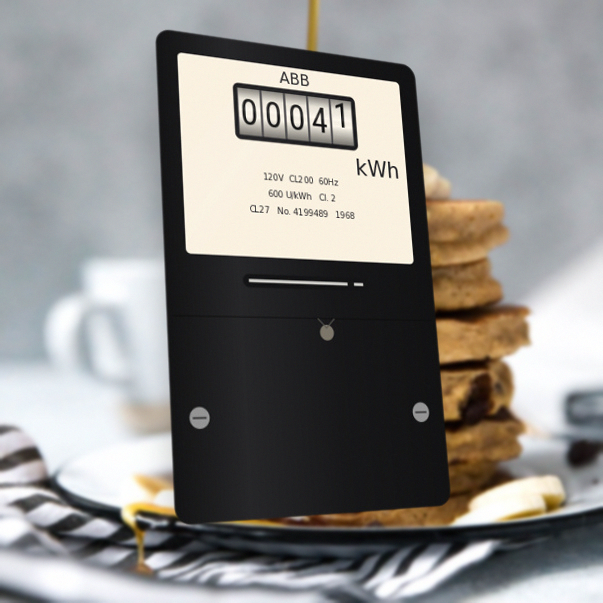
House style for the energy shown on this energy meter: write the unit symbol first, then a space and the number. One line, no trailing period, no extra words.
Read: kWh 41
